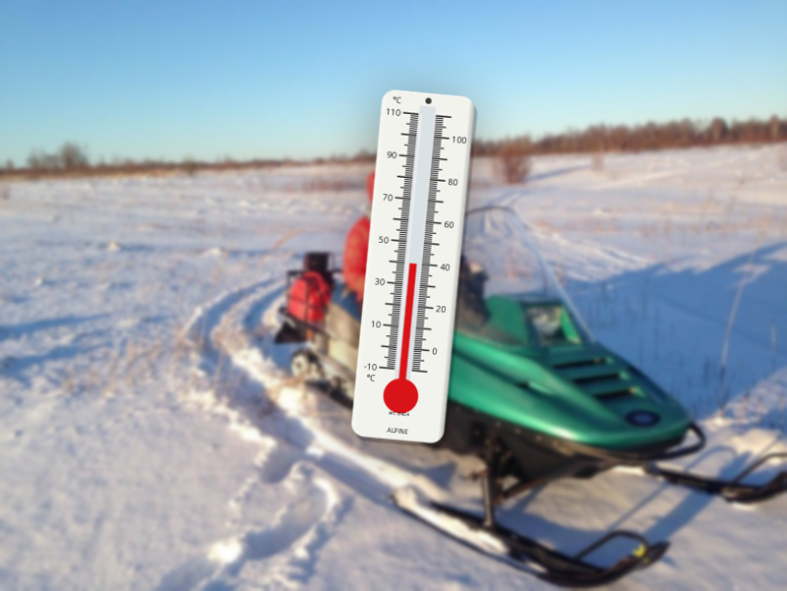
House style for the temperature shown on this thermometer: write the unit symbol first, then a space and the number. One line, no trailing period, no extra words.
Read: °C 40
